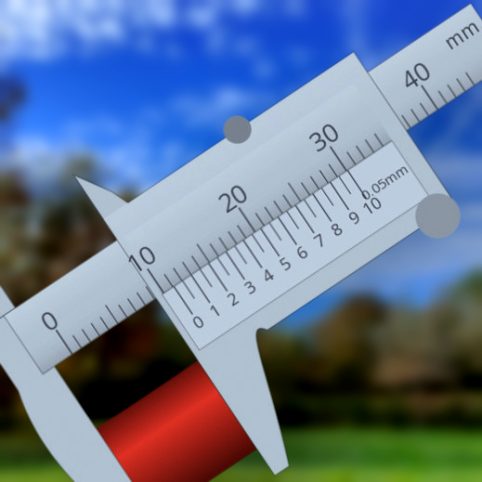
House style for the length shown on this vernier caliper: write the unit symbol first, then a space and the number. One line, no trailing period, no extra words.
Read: mm 11.1
